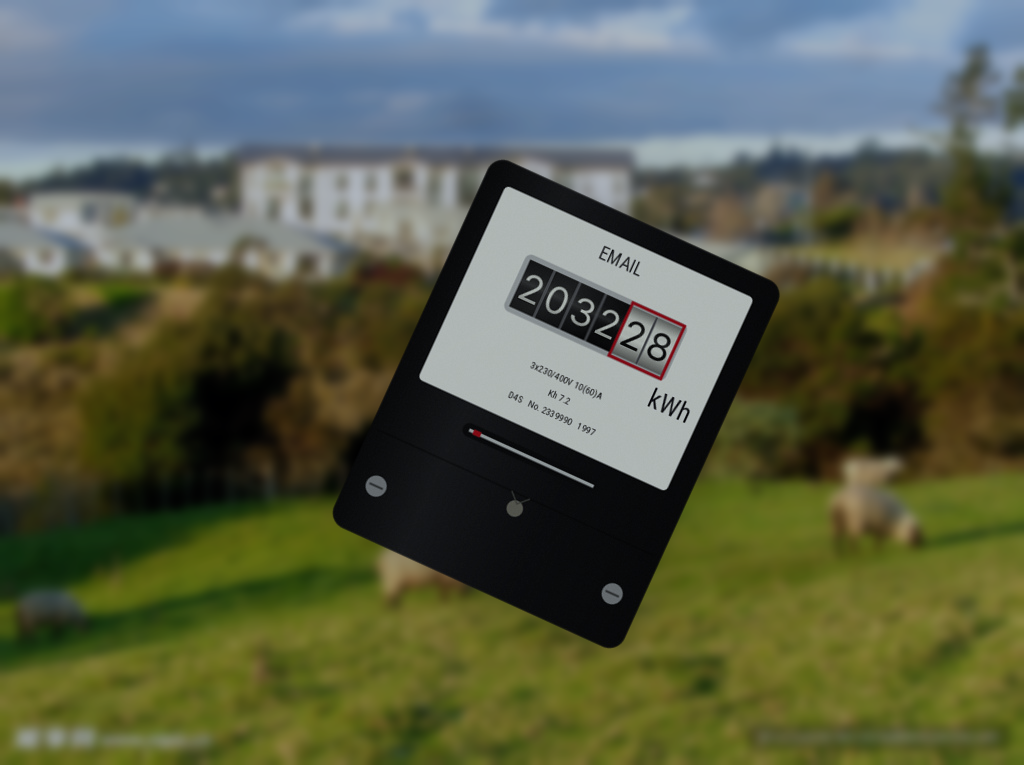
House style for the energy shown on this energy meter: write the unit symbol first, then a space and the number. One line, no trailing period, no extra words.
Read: kWh 2032.28
